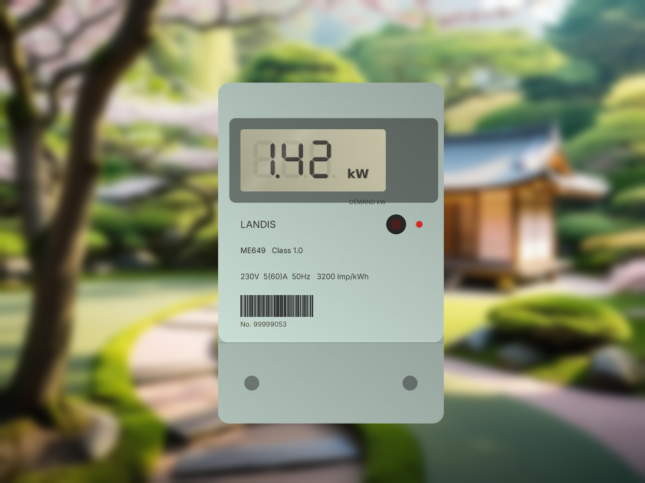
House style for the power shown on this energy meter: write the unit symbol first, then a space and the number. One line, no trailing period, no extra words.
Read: kW 1.42
